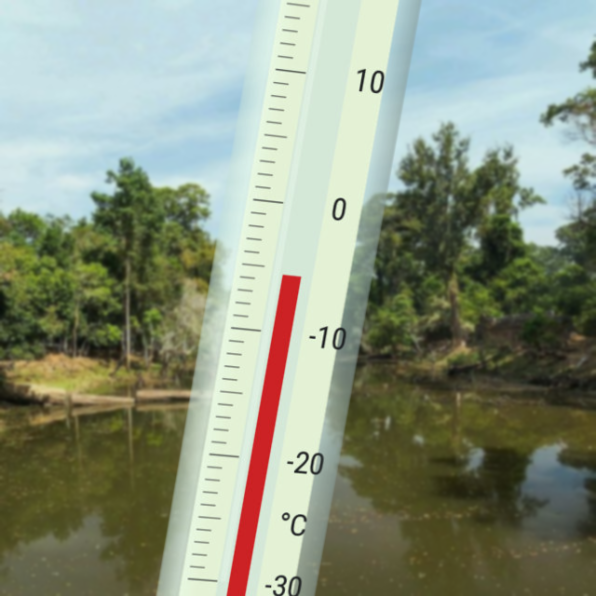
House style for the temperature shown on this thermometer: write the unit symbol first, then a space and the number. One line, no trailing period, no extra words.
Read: °C -5.5
